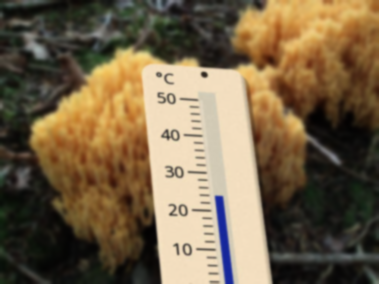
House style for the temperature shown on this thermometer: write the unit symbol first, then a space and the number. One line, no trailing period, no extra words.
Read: °C 24
